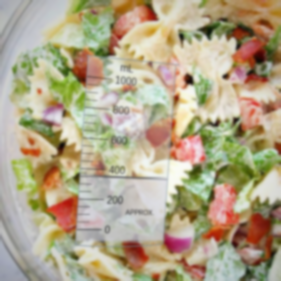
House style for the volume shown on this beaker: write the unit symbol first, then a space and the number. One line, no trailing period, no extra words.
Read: mL 350
